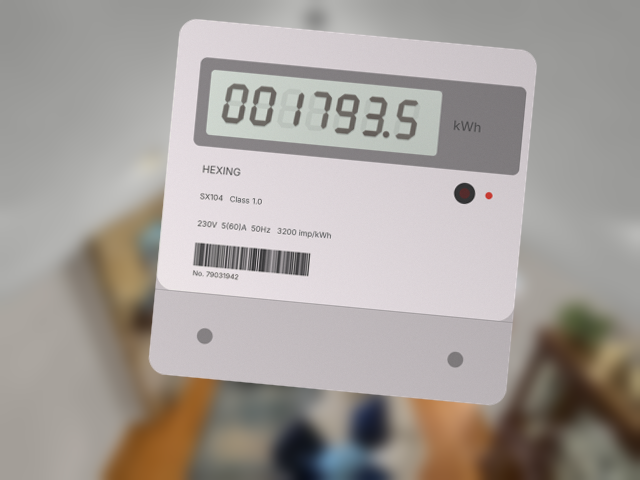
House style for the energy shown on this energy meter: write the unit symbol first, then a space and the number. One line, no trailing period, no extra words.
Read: kWh 1793.5
